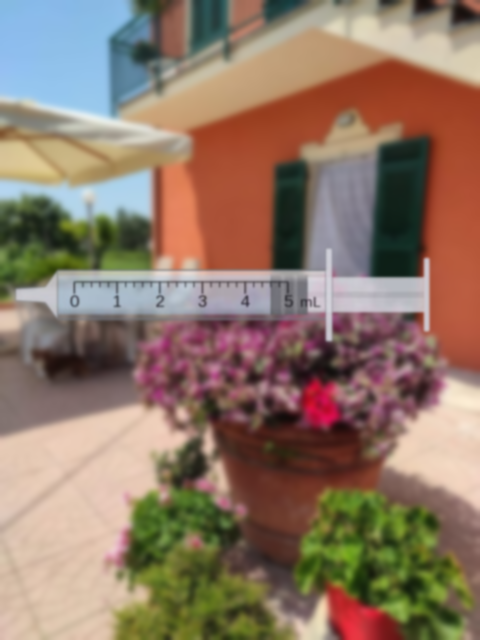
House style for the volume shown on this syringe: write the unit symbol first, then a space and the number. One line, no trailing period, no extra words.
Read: mL 4.6
